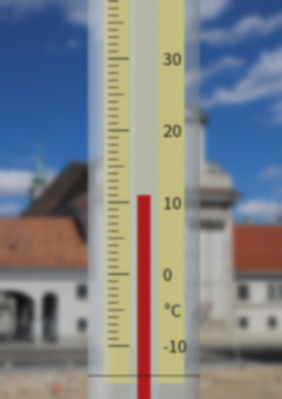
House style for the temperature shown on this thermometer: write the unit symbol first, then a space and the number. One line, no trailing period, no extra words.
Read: °C 11
